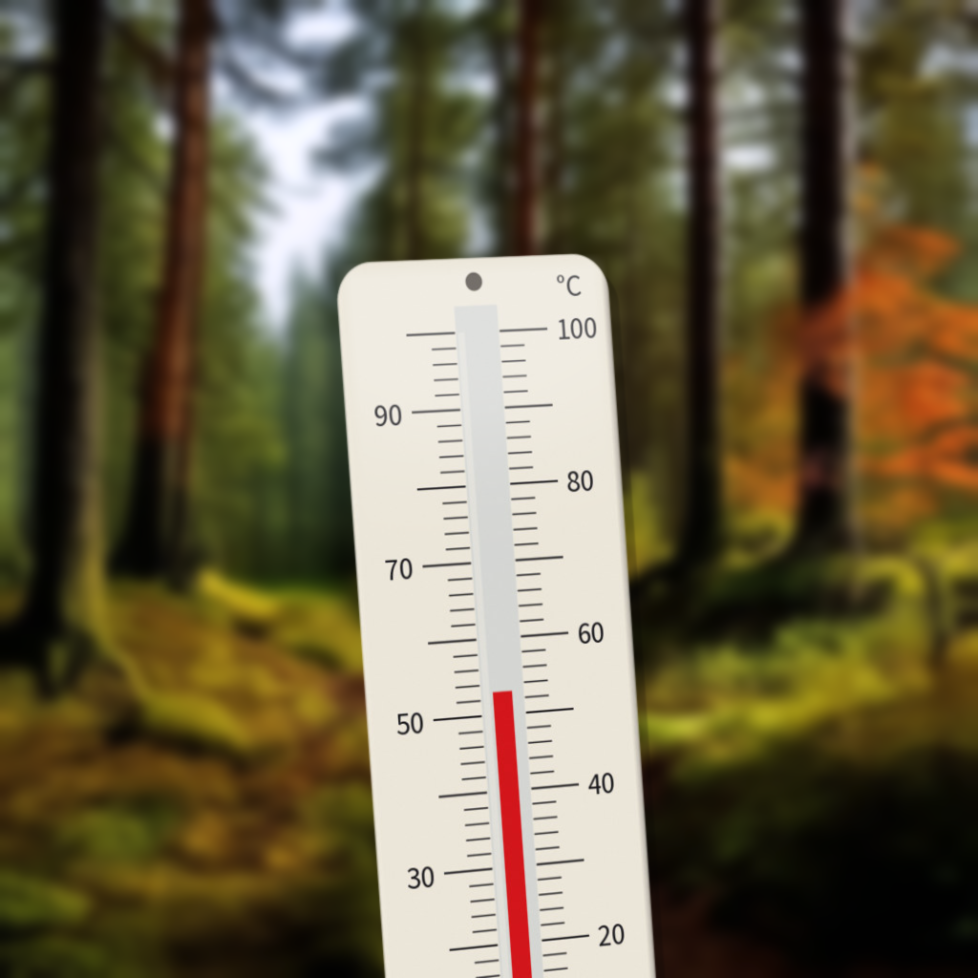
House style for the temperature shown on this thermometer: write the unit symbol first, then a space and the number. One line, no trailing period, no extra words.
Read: °C 53
